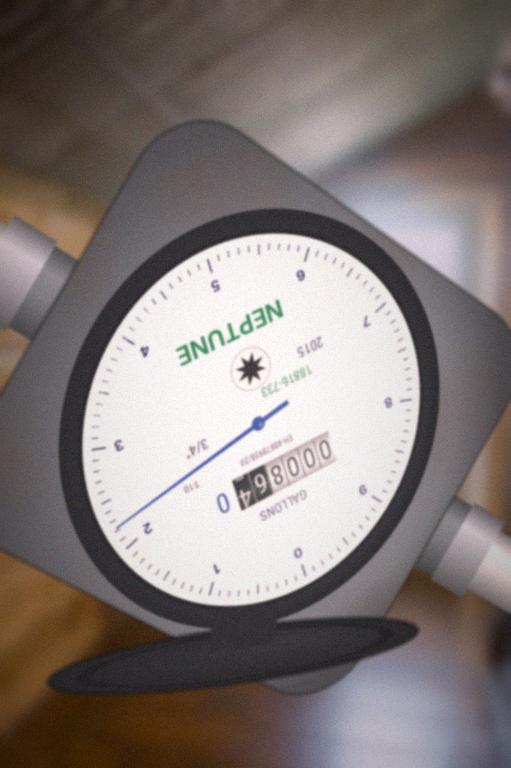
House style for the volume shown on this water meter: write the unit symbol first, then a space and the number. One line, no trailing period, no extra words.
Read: gal 8642.2
